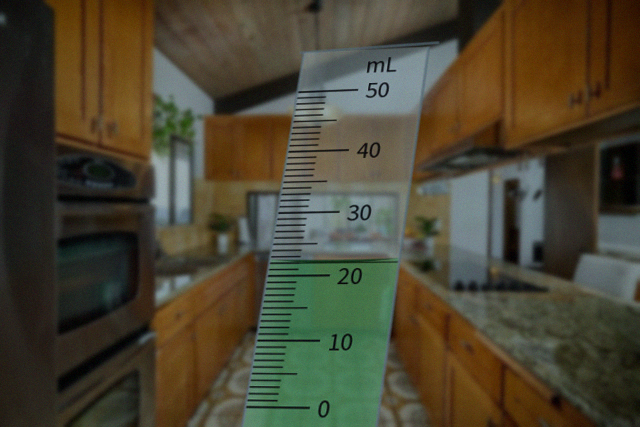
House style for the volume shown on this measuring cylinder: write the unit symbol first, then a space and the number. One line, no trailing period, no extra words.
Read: mL 22
